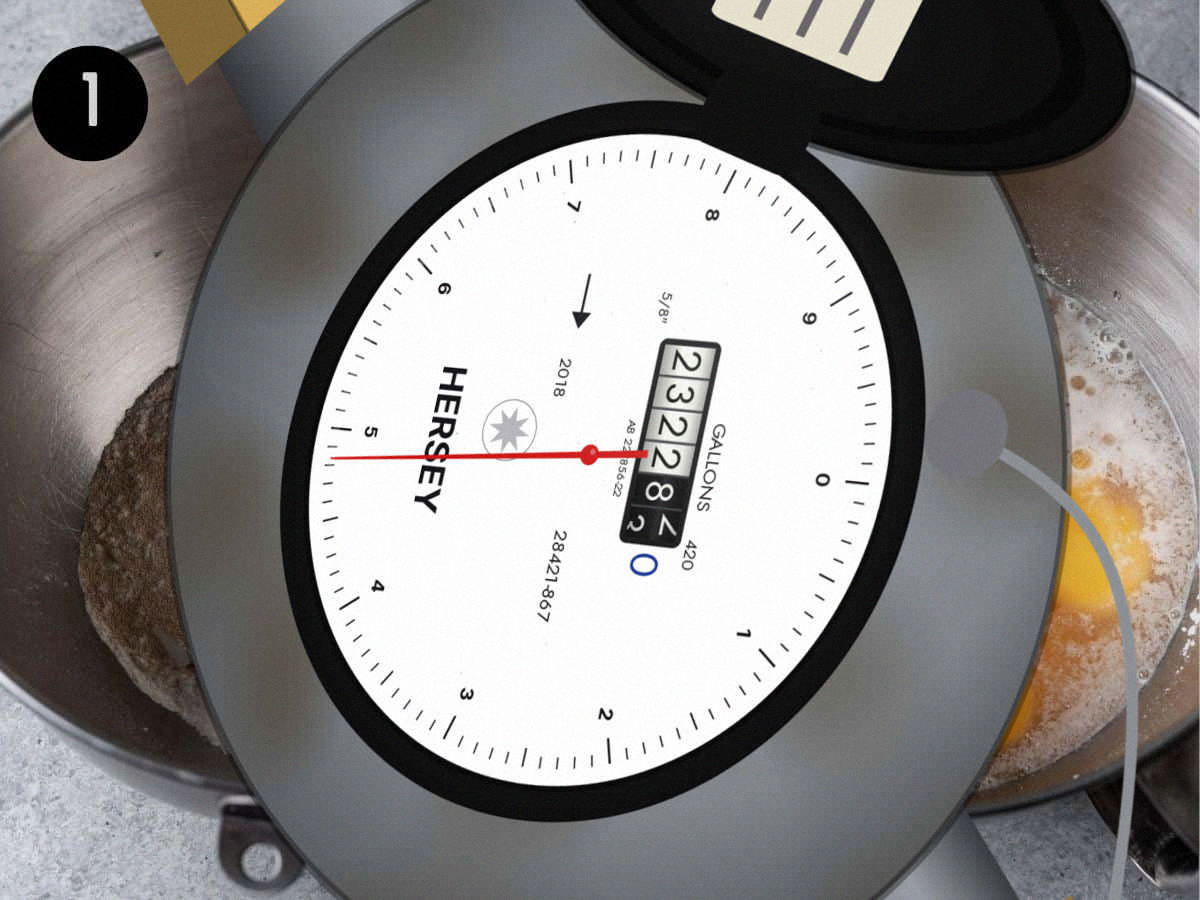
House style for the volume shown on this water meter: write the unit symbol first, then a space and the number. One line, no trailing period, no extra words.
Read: gal 2322824.8
